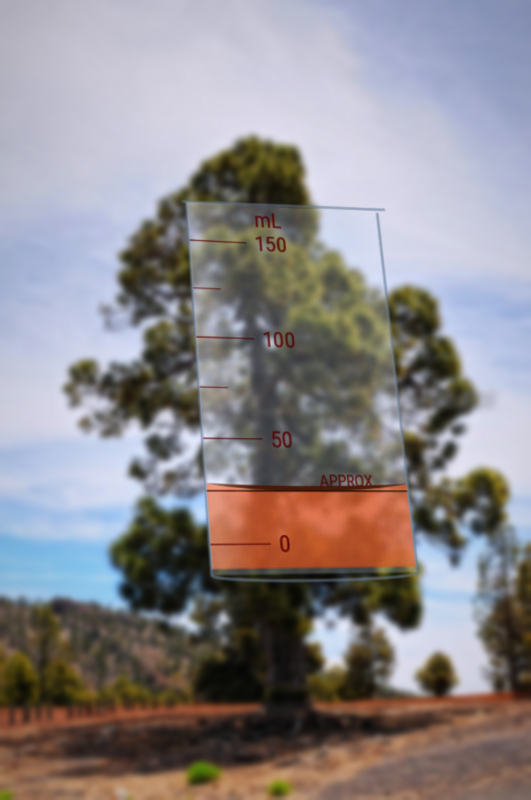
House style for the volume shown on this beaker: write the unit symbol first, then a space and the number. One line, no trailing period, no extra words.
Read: mL 25
